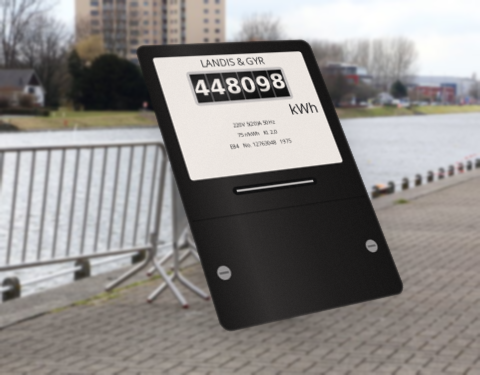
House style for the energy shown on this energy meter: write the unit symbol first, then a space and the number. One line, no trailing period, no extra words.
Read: kWh 448098
